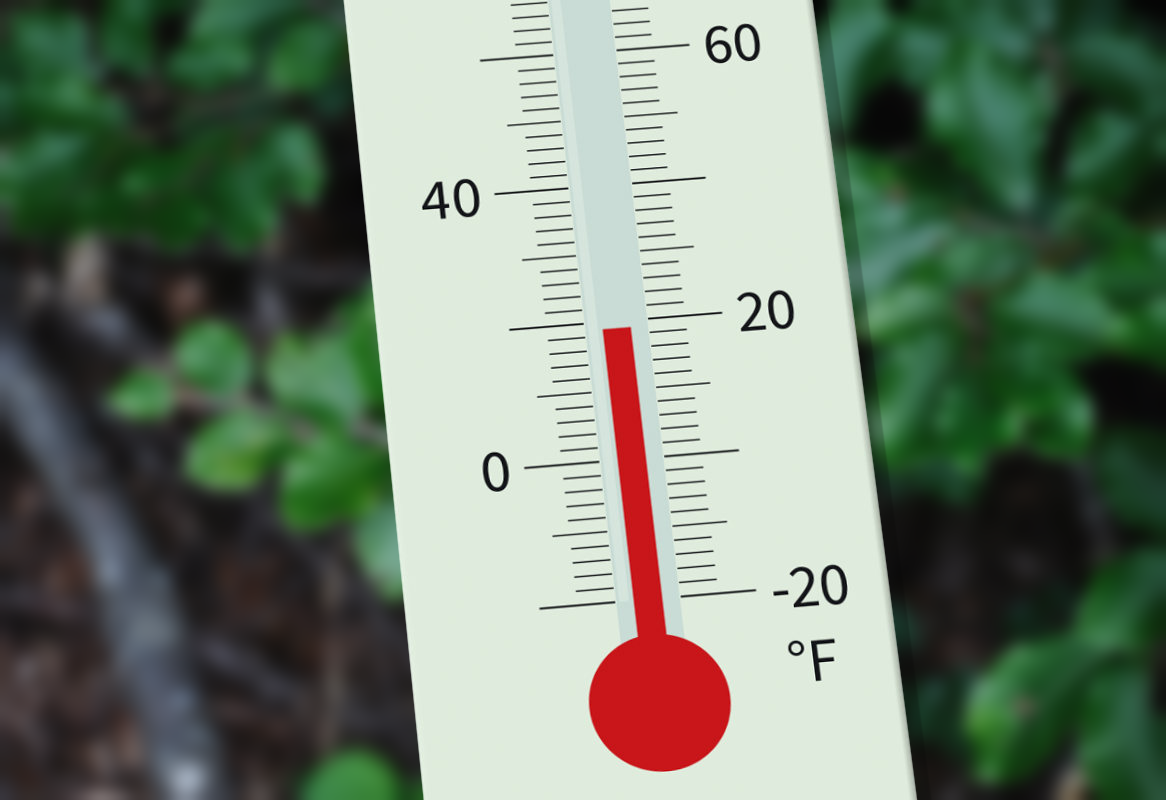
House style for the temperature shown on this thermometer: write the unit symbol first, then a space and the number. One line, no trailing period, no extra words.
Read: °F 19
